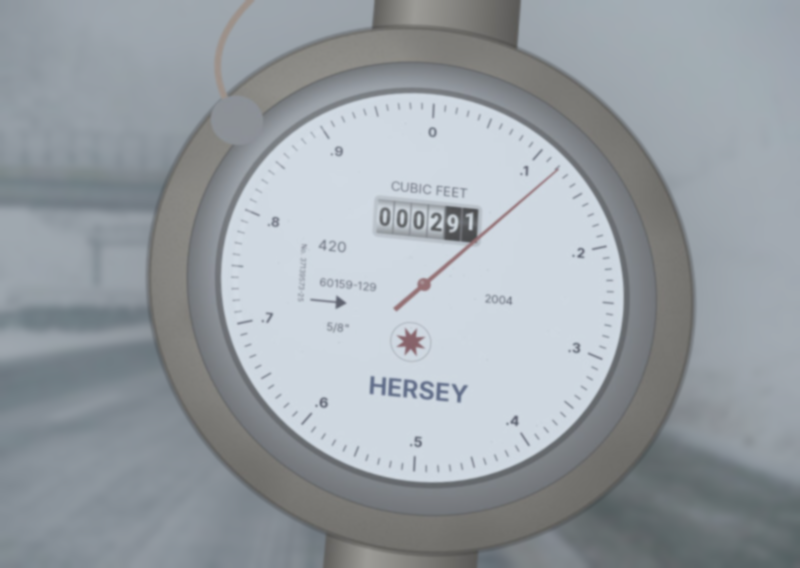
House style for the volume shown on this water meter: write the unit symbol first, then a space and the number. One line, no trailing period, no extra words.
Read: ft³ 291.12
